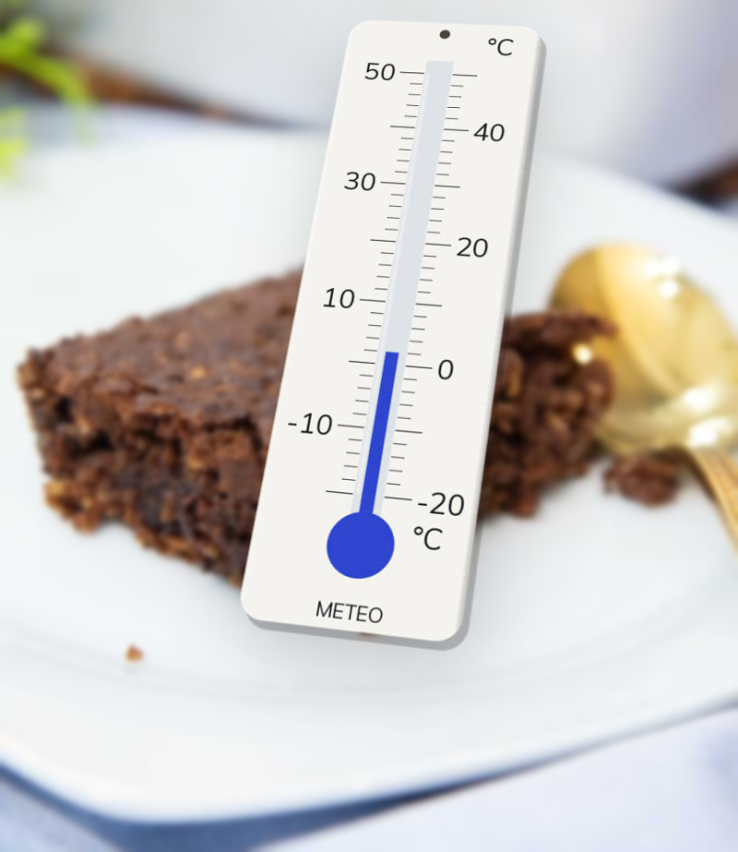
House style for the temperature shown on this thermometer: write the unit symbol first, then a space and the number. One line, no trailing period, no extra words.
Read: °C 2
